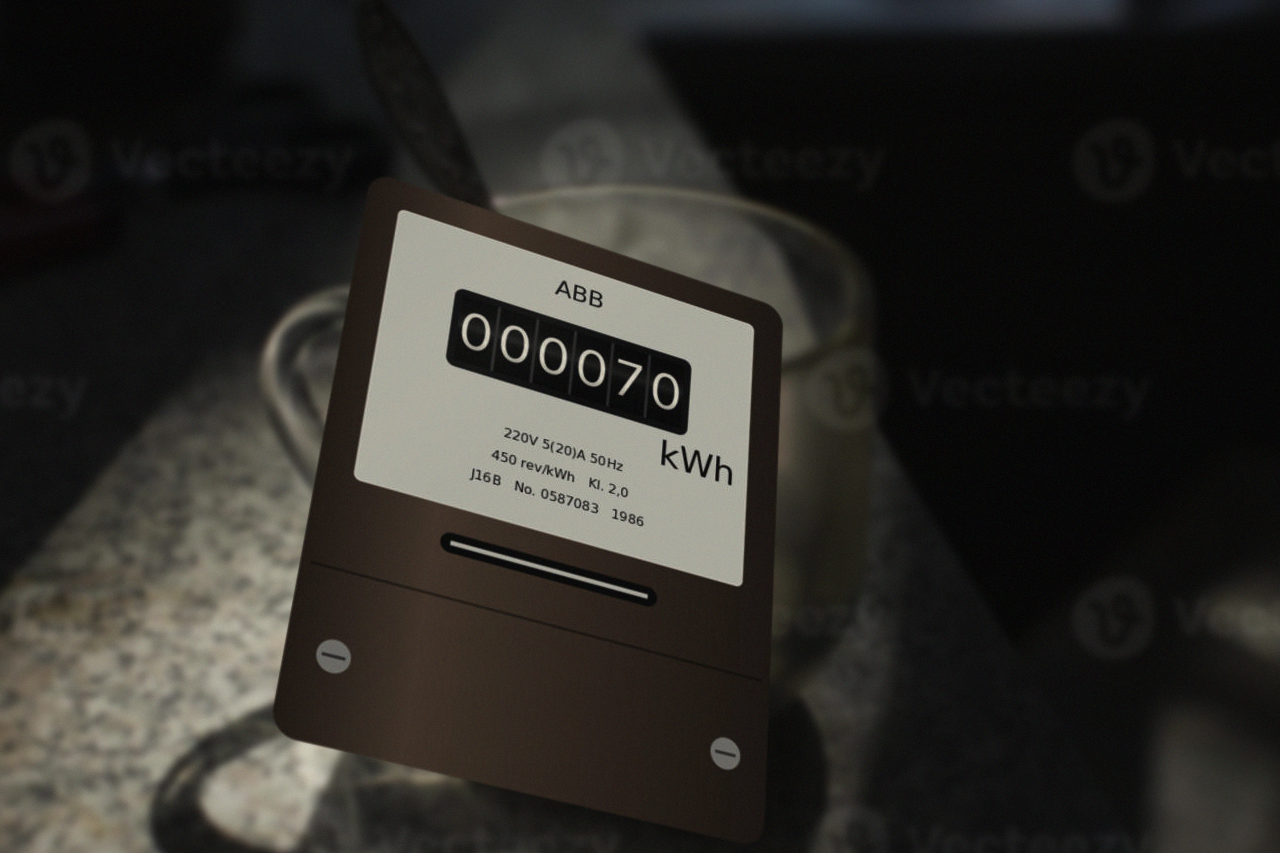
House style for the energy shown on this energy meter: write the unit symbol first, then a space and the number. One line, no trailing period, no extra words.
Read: kWh 70
